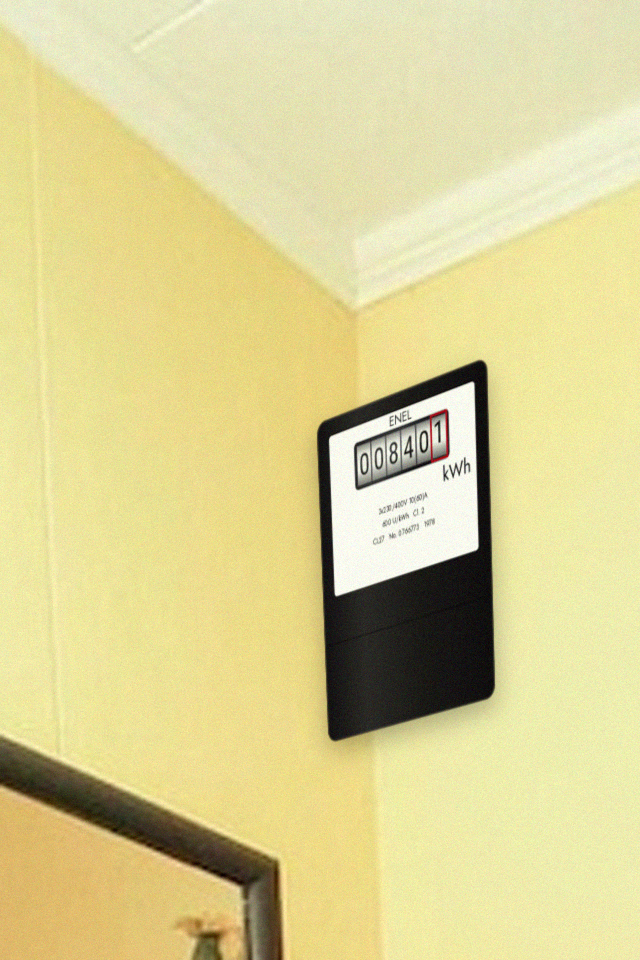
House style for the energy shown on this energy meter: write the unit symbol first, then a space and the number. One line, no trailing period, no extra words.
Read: kWh 840.1
